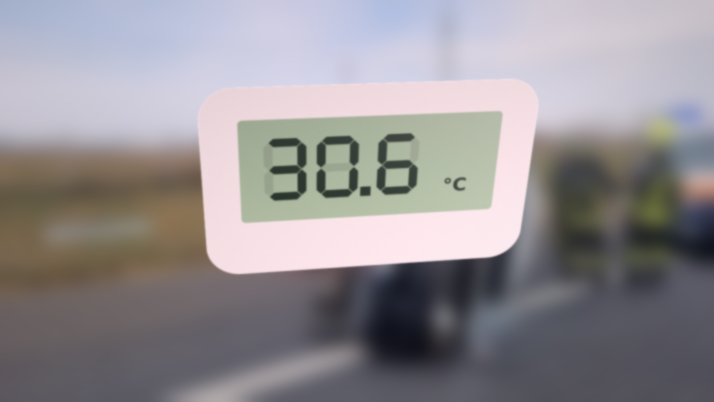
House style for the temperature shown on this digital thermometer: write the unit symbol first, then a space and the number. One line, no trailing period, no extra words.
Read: °C 30.6
